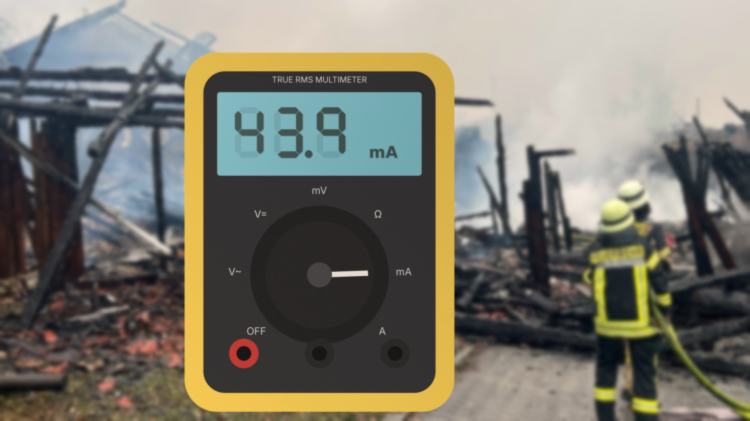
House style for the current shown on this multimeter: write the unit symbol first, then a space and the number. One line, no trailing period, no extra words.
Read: mA 43.9
